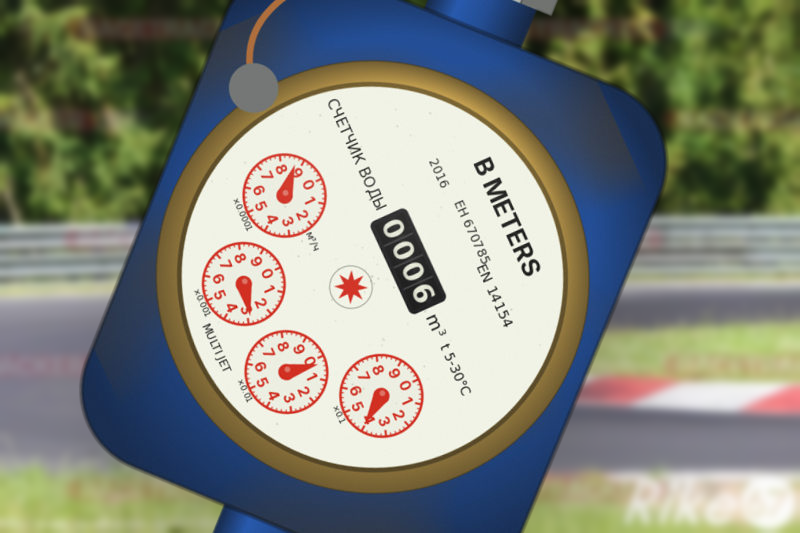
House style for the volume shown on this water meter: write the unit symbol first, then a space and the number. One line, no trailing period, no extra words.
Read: m³ 6.4028
